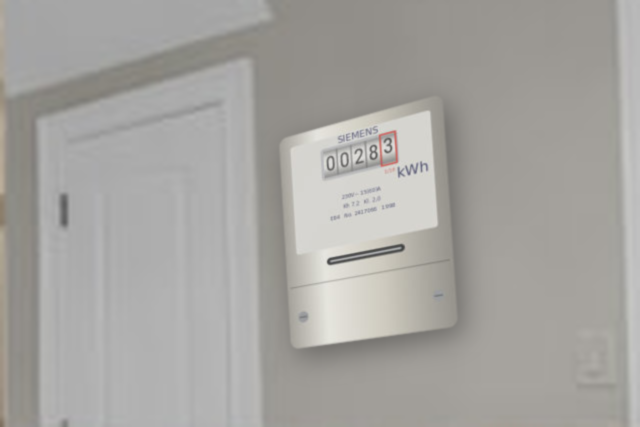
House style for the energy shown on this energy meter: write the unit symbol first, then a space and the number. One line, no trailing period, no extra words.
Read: kWh 28.3
